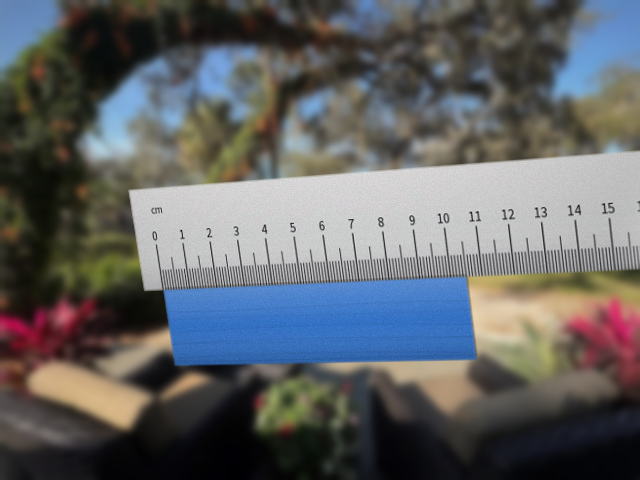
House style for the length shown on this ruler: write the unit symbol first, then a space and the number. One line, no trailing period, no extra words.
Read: cm 10.5
